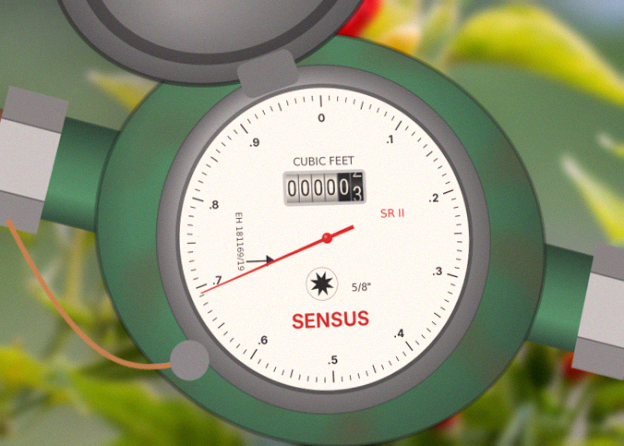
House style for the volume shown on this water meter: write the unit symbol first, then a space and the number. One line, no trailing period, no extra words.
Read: ft³ 2.69
